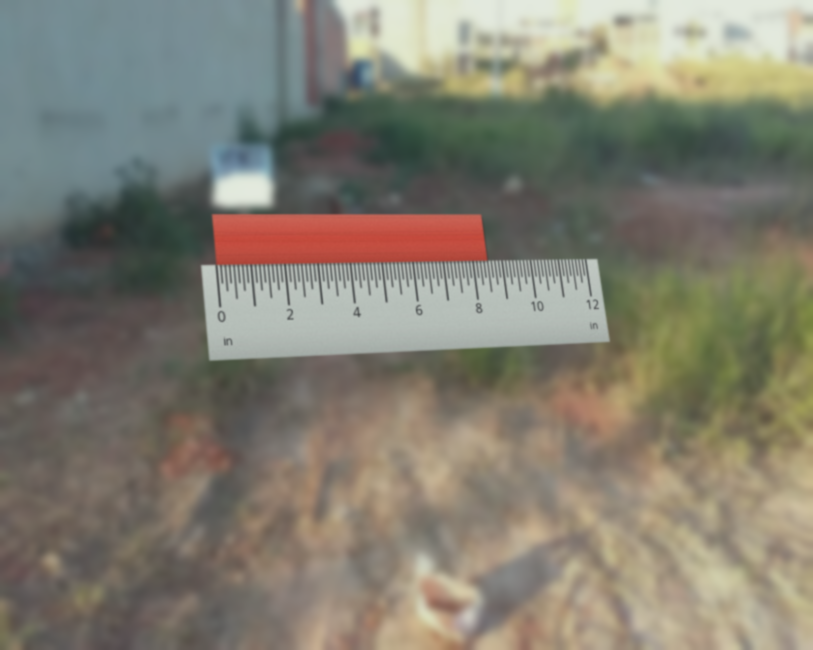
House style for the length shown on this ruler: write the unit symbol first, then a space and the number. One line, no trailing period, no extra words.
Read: in 8.5
